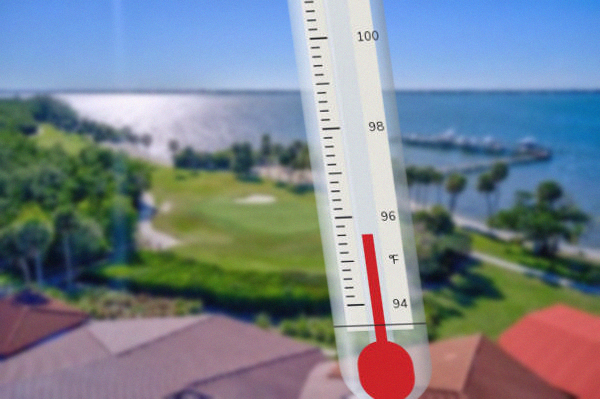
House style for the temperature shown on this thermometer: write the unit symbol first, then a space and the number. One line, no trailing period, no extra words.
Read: °F 95.6
